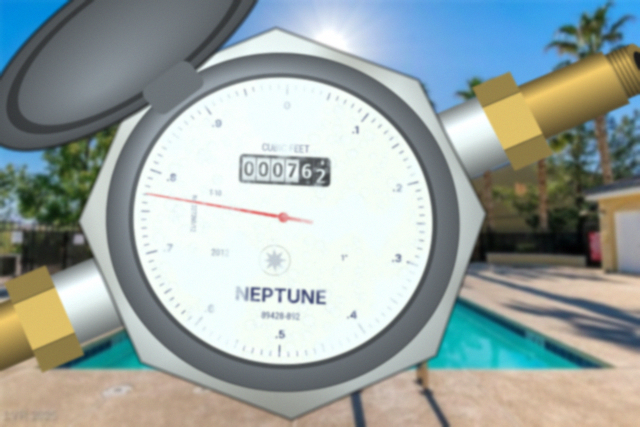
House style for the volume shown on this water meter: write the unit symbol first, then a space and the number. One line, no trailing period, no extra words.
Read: ft³ 761.77
